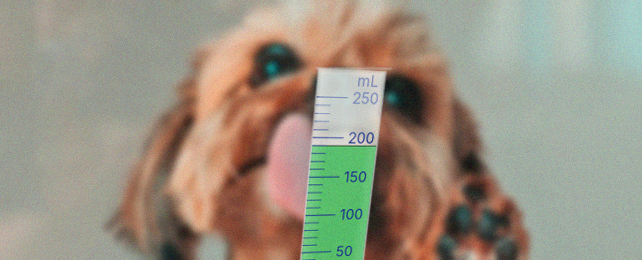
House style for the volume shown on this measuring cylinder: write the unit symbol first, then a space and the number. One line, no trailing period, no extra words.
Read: mL 190
